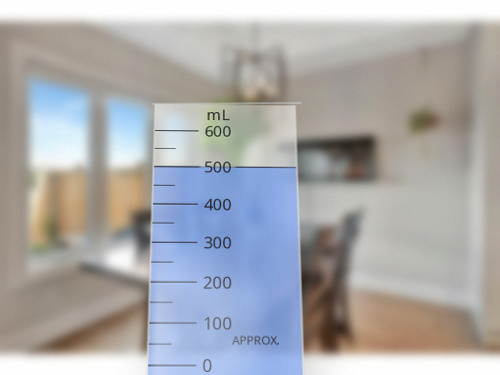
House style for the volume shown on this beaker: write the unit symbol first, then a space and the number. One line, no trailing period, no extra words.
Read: mL 500
